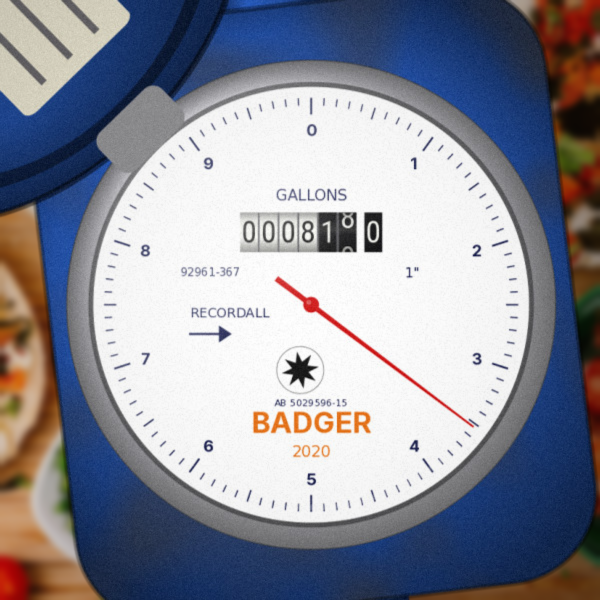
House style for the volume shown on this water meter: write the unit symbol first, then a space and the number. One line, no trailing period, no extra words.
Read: gal 8183.5
